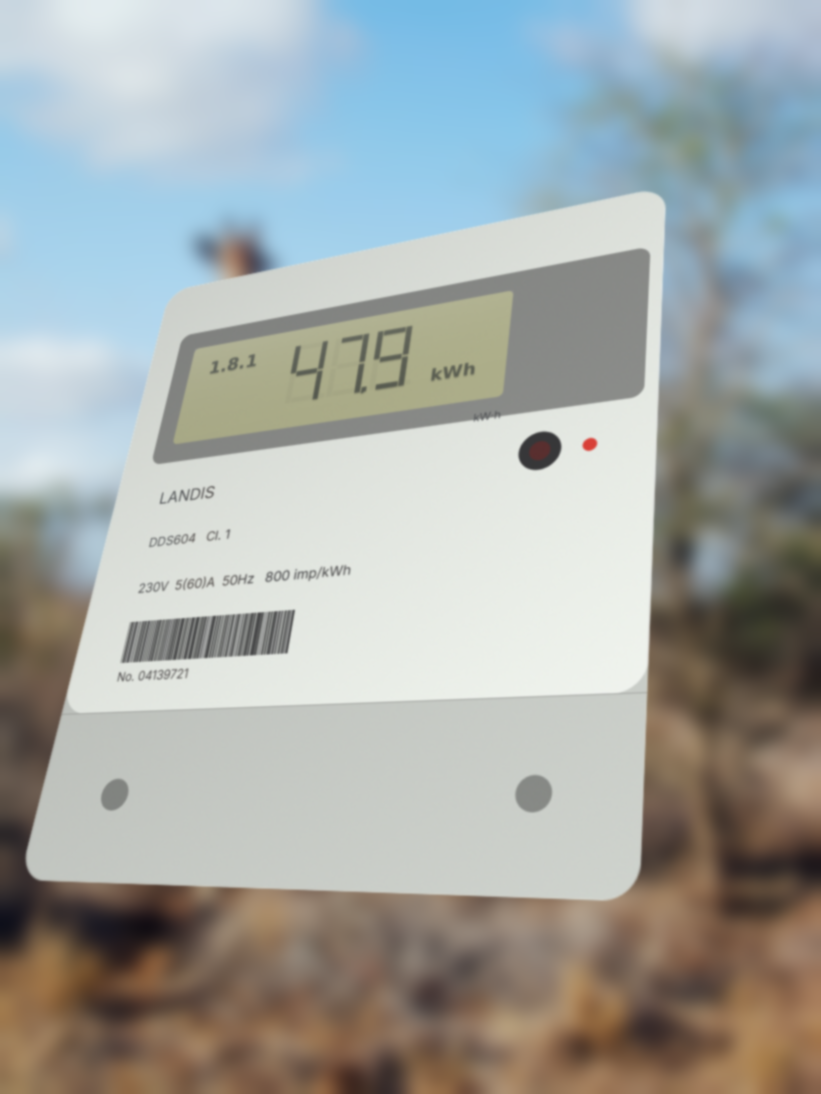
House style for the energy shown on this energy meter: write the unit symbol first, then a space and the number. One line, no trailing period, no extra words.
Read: kWh 47.9
